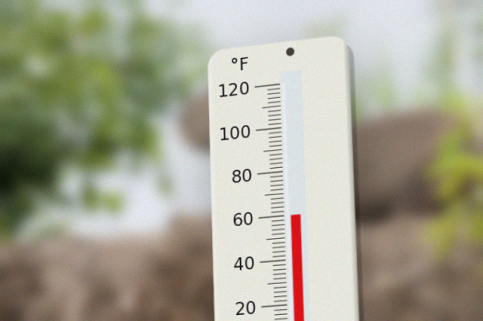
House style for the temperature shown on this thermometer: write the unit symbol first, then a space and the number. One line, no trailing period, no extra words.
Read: °F 60
